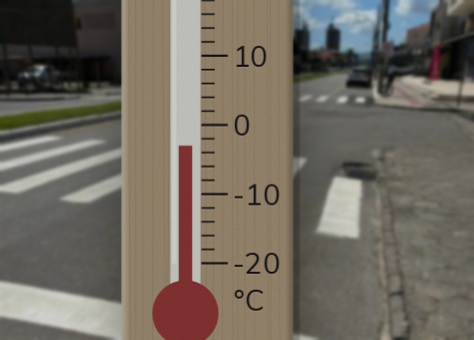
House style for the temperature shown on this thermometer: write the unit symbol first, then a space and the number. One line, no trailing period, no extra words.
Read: °C -3
